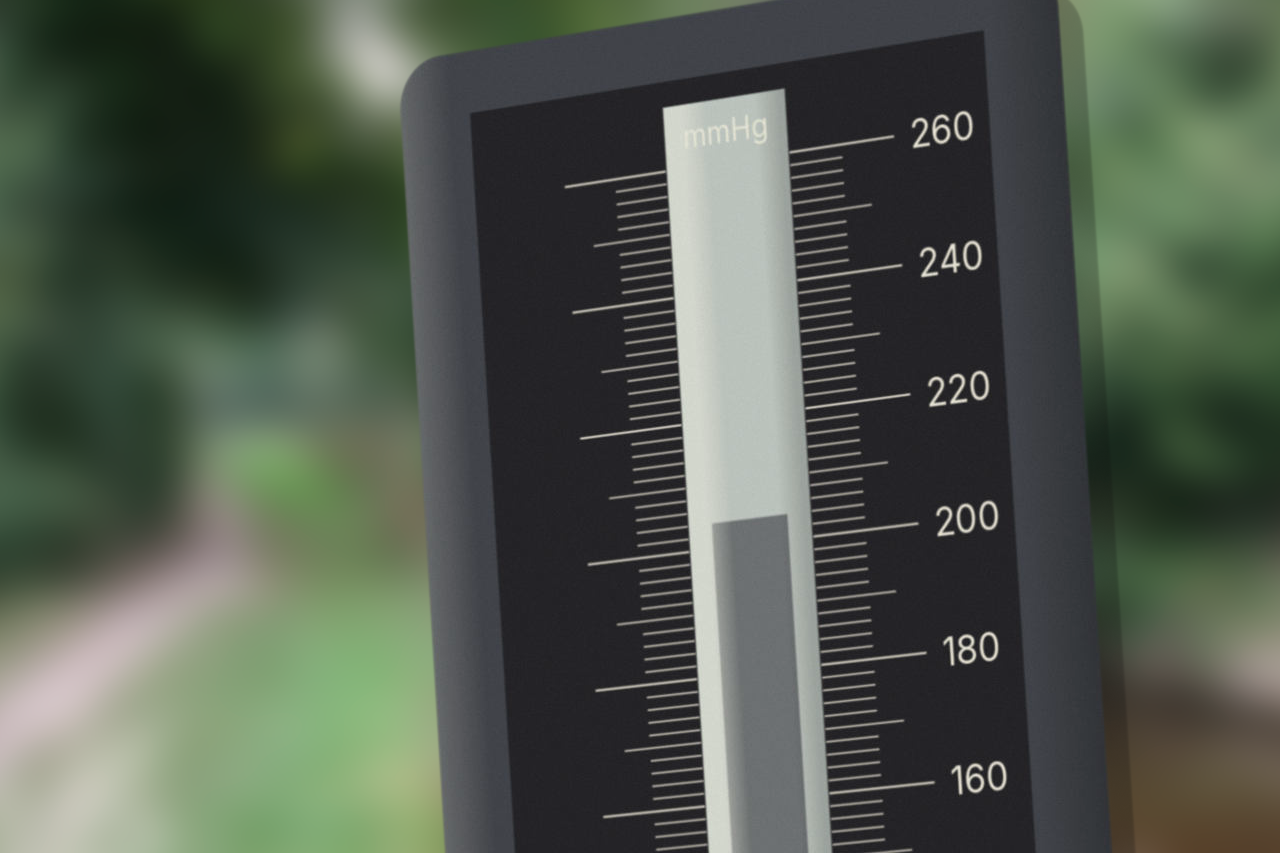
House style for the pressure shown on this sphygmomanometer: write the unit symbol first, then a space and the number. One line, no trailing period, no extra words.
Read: mmHg 204
